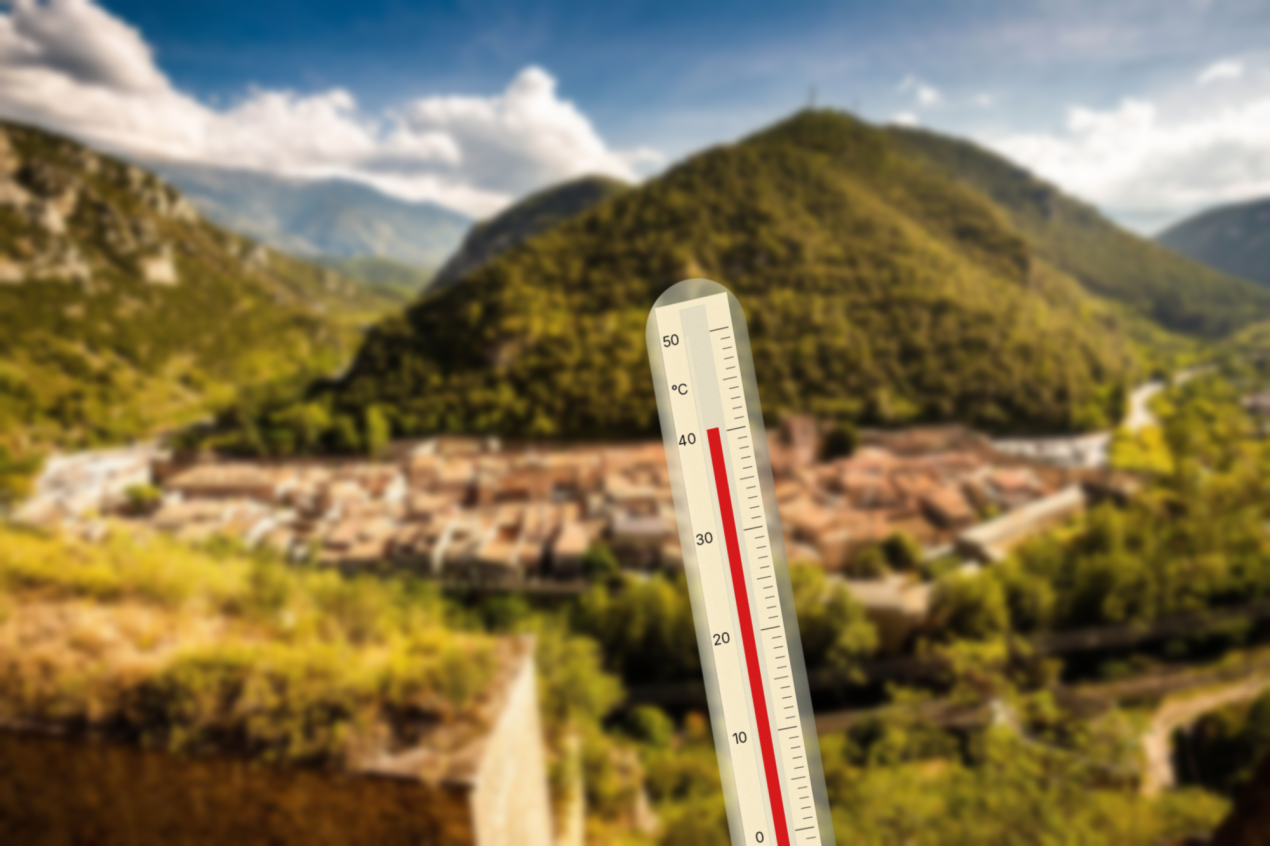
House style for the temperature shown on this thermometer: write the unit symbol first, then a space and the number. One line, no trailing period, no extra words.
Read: °C 40.5
